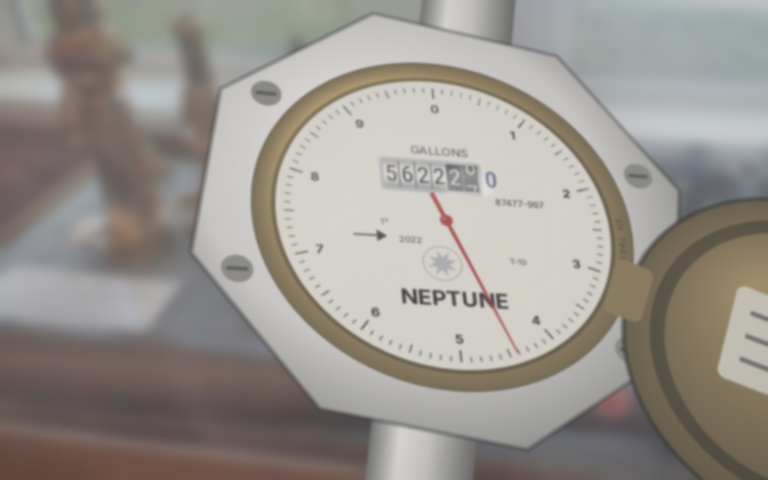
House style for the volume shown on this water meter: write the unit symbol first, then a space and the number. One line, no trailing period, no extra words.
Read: gal 5622264.4
